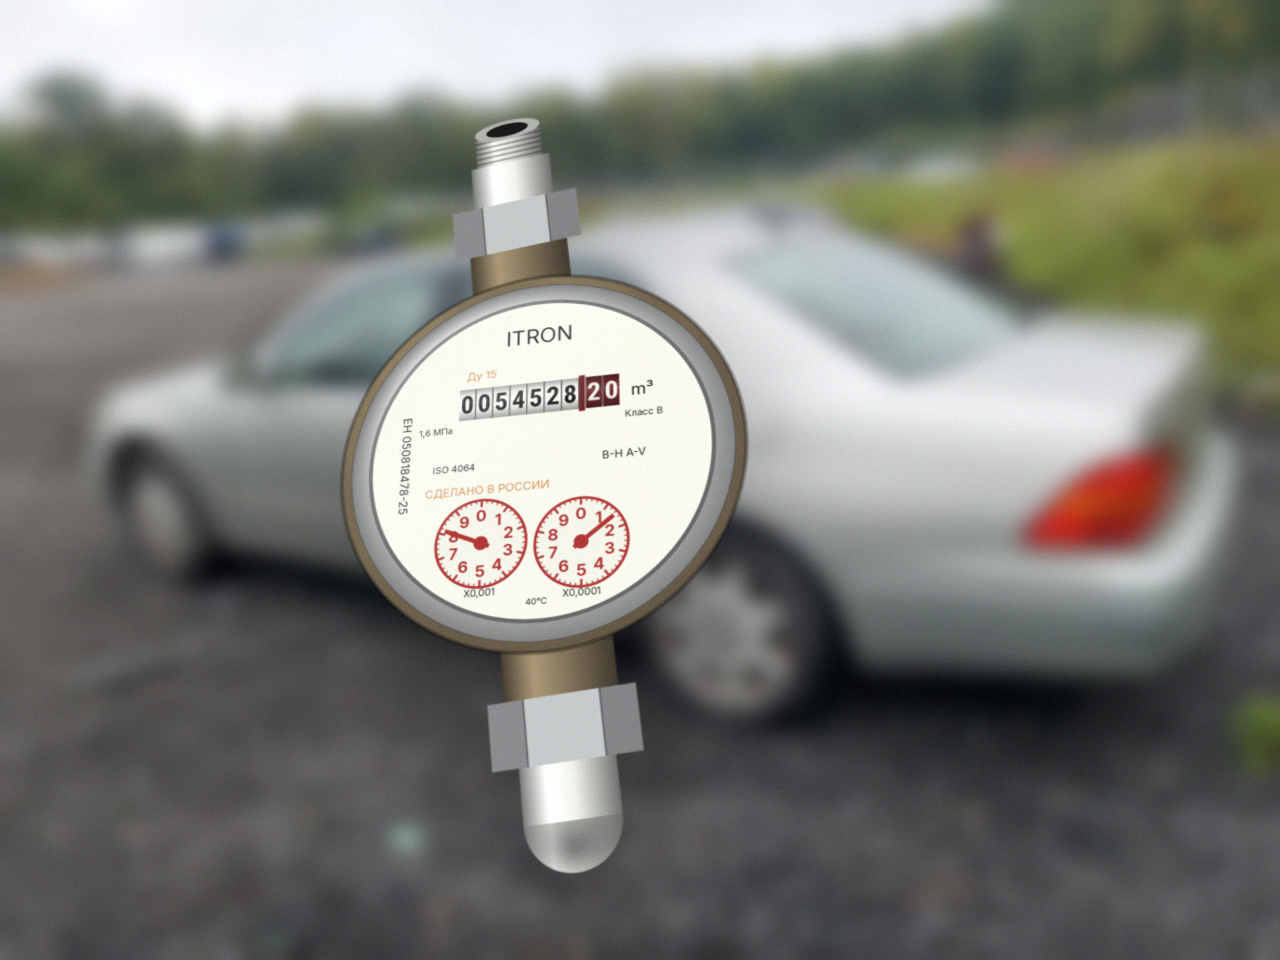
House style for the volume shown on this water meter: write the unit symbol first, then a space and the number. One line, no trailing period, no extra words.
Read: m³ 54528.2081
